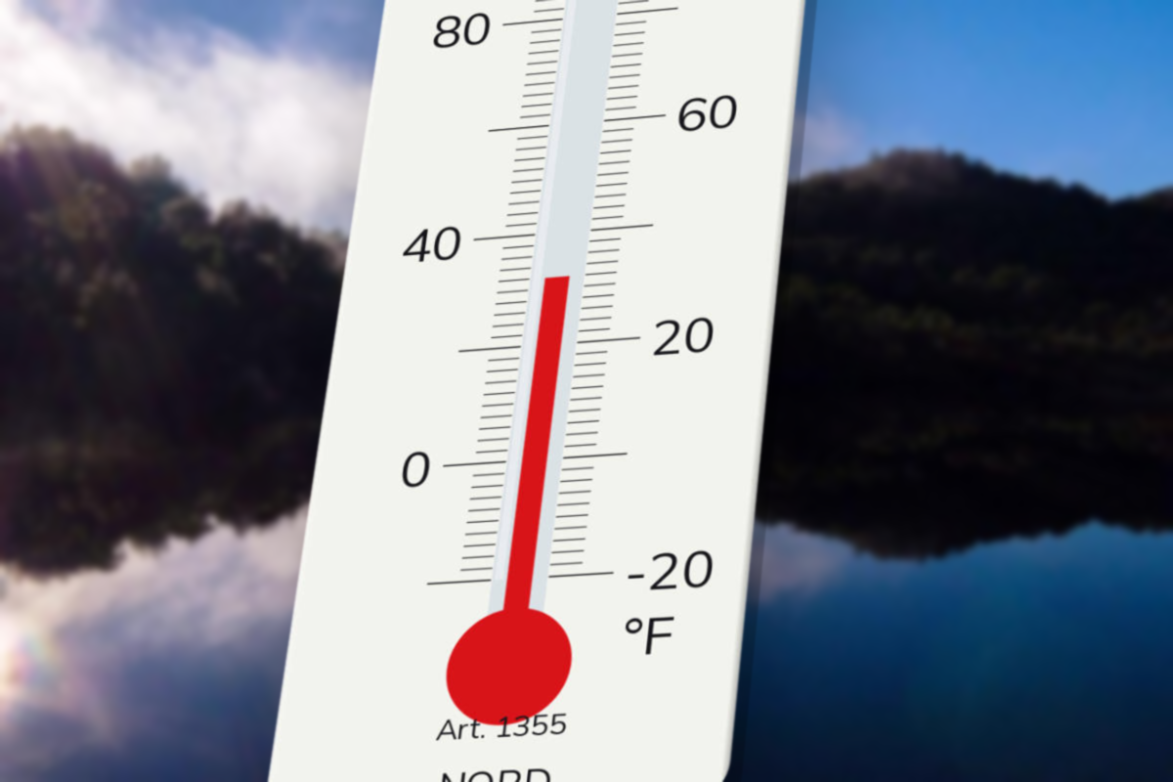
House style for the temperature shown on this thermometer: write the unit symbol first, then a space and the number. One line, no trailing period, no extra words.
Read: °F 32
